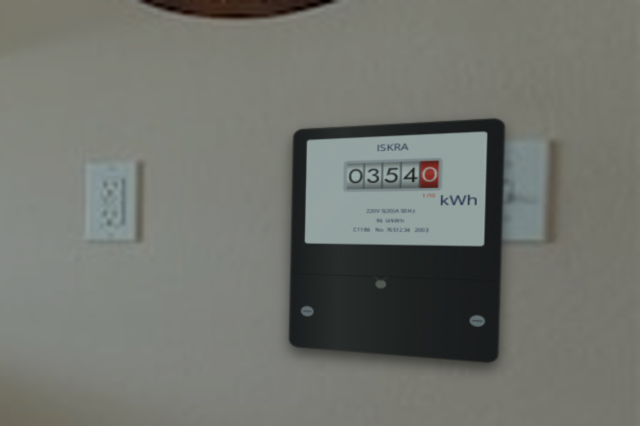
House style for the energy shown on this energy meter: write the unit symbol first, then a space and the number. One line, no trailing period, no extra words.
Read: kWh 354.0
